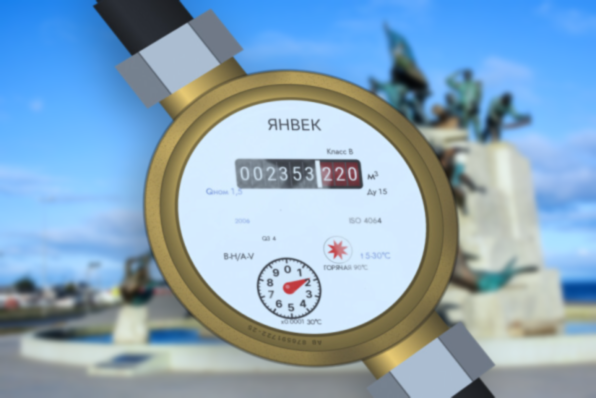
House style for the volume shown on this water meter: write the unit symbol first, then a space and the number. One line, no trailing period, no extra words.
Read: m³ 2353.2201
